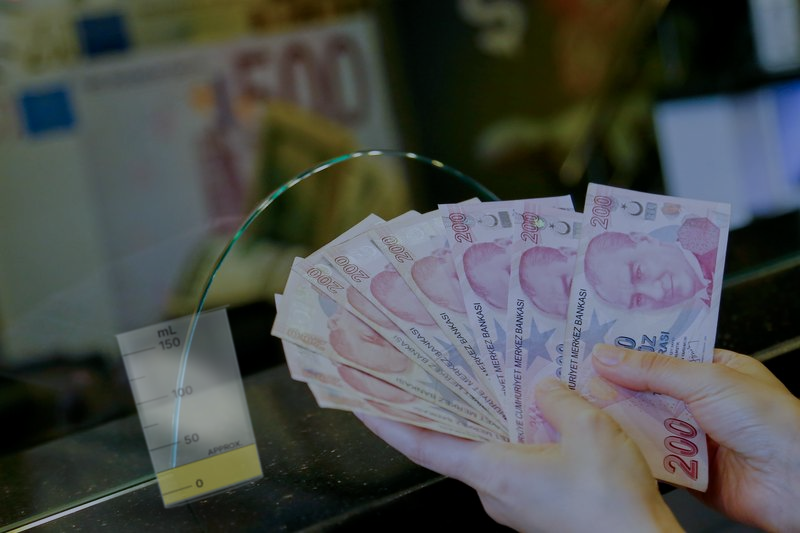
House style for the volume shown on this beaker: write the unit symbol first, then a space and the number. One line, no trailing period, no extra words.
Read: mL 25
